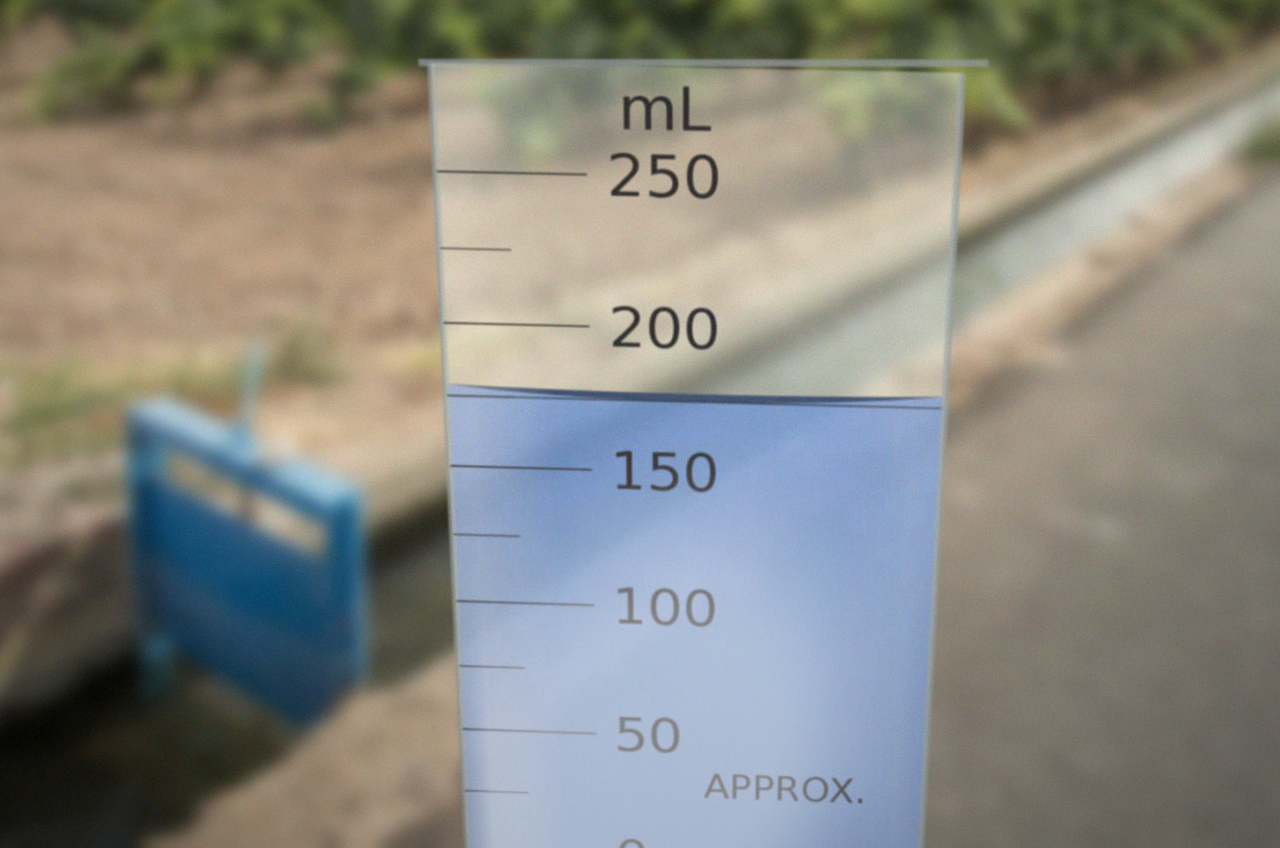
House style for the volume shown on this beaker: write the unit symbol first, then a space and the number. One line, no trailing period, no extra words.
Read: mL 175
